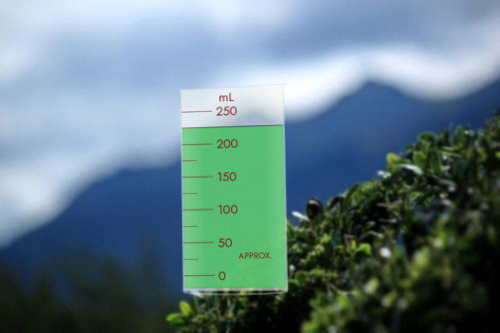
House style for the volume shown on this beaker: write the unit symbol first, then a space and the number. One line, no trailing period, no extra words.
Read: mL 225
